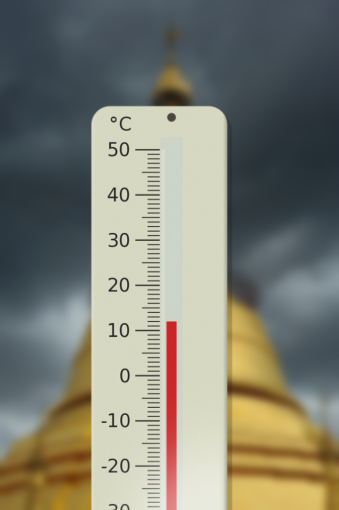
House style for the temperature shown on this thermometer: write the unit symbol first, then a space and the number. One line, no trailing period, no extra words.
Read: °C 12
